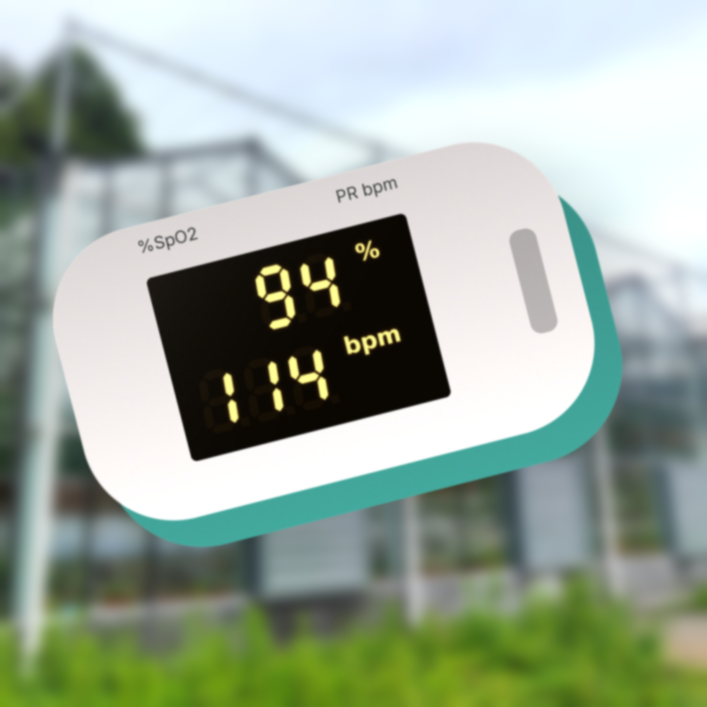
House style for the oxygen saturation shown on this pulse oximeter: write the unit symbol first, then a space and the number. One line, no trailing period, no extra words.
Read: % 94
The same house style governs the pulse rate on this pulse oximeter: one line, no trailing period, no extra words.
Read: bpm 114
